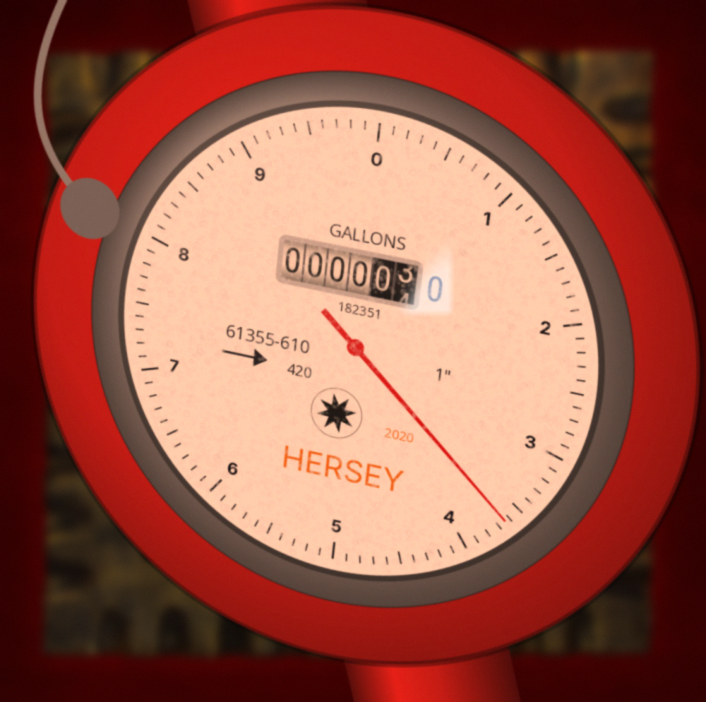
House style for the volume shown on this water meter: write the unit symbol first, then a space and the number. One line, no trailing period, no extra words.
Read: gal 33.6
